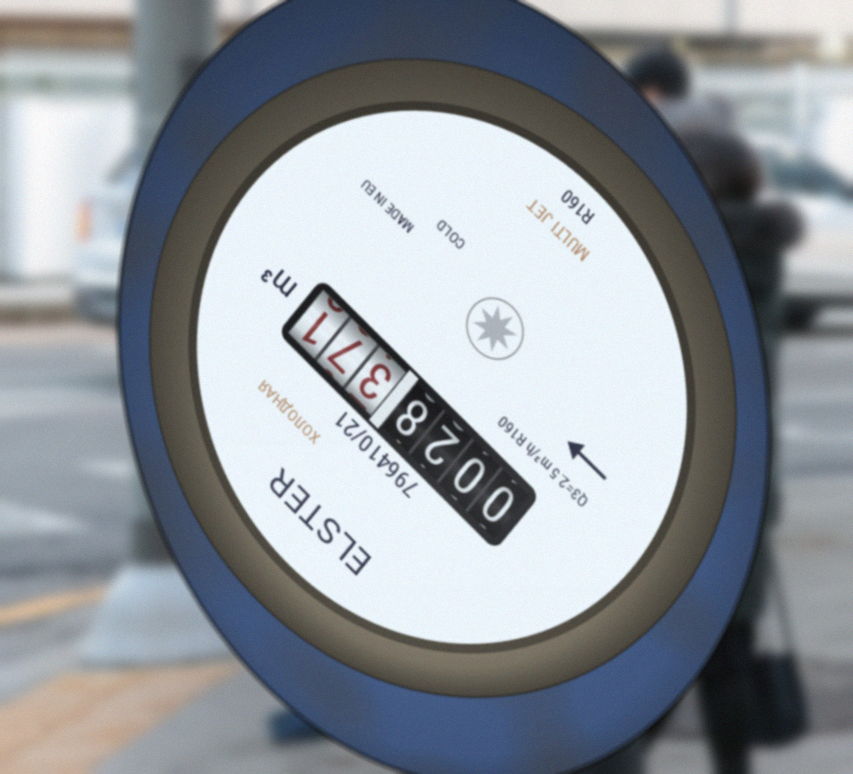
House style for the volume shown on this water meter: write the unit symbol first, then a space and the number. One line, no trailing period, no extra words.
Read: m³ 28.371
